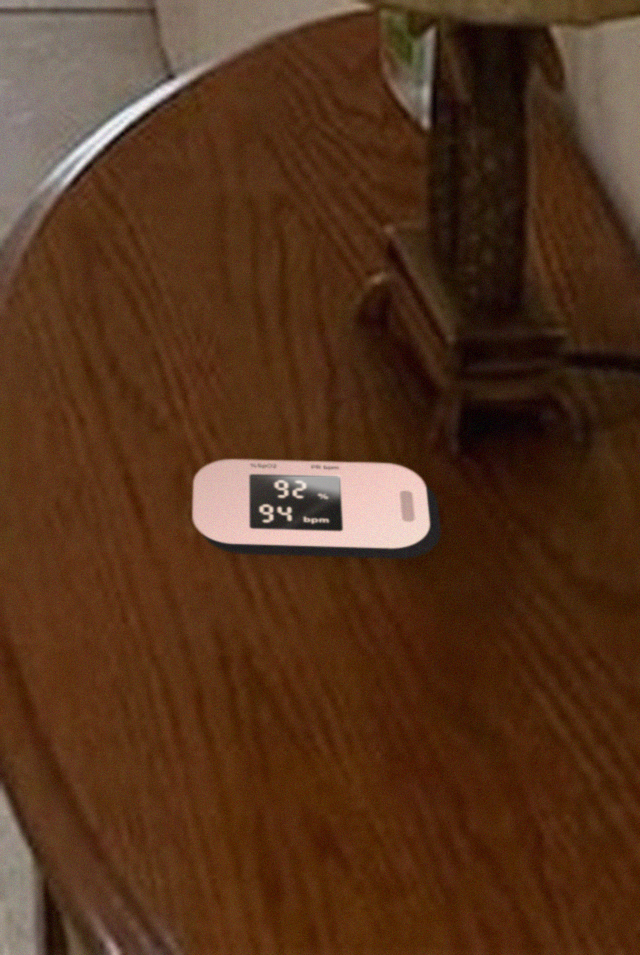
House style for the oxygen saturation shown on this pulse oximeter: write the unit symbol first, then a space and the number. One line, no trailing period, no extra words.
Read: % 92
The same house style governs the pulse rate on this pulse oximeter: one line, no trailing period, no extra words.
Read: bpm 94
